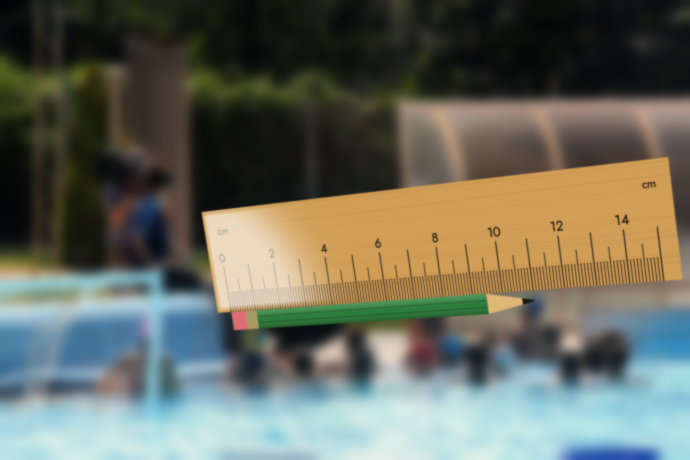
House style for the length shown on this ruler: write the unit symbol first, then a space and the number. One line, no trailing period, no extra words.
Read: cm 11
